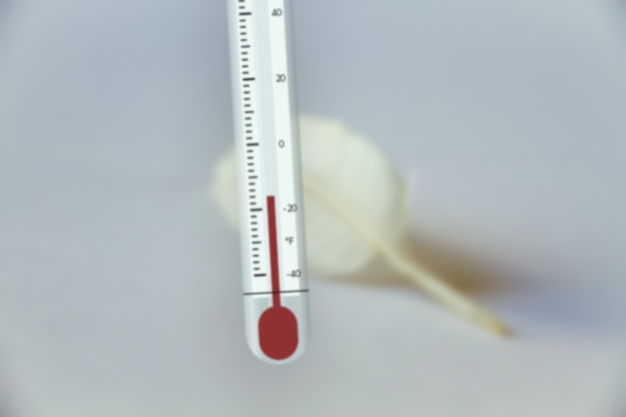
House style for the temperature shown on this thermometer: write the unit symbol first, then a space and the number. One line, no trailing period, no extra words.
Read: °F -16
